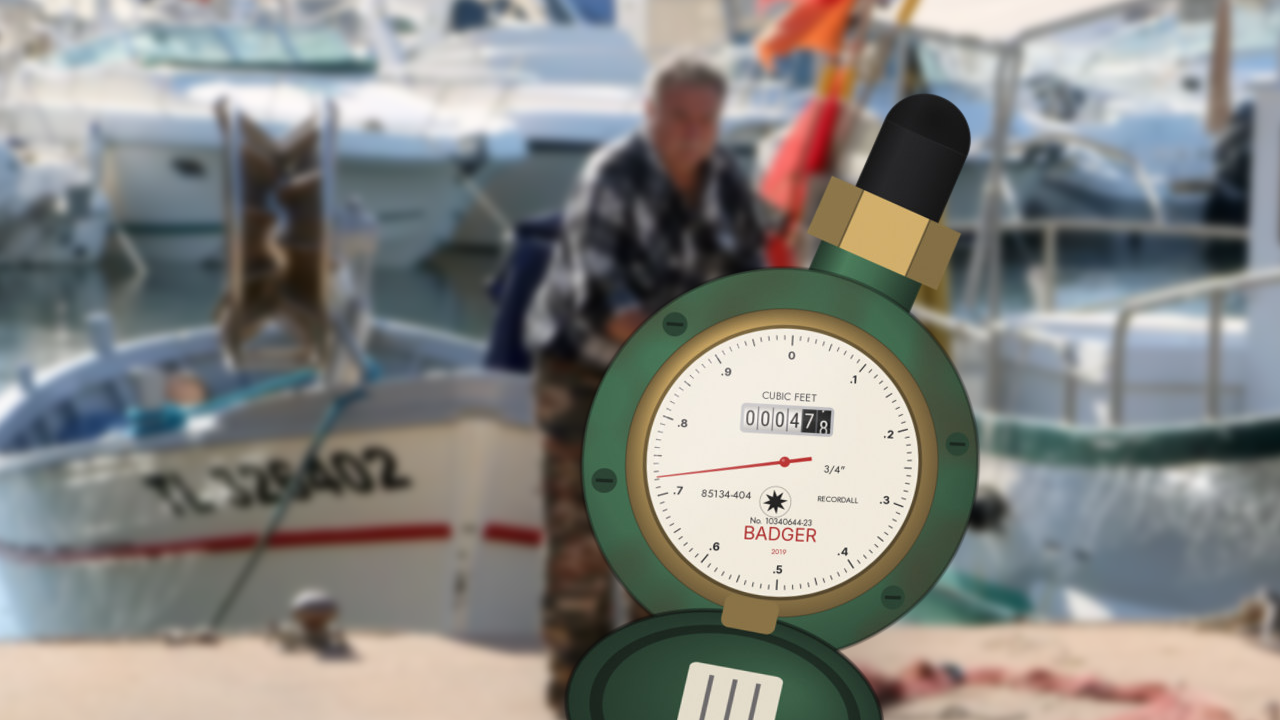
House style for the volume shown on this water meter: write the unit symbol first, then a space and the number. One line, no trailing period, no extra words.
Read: ft³ 477.72
